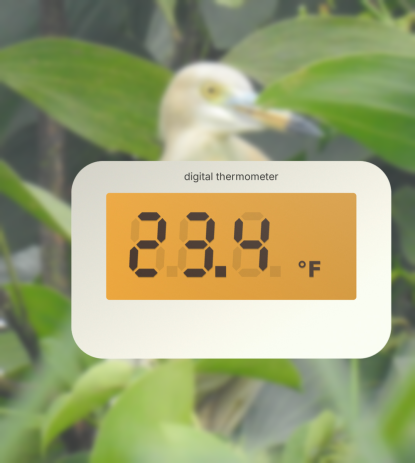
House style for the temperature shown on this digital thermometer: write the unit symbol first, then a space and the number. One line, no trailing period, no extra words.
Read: °F 23.4
